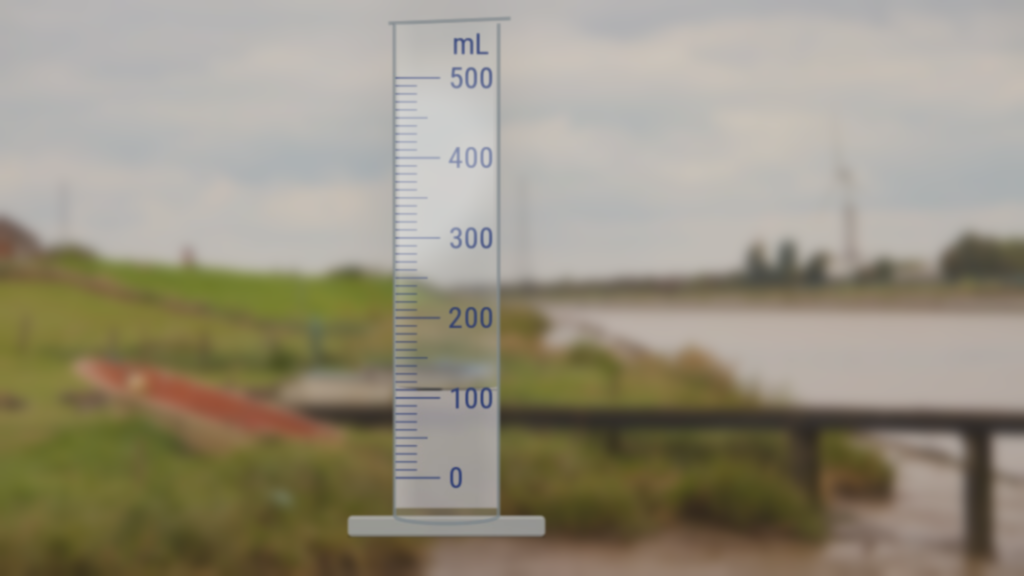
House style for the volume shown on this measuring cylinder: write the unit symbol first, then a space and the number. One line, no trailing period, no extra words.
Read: mL 110
